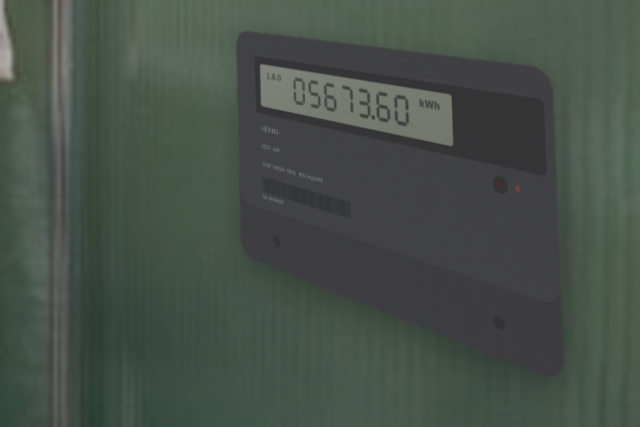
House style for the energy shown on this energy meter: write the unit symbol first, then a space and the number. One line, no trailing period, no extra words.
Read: kWh 5673.60
